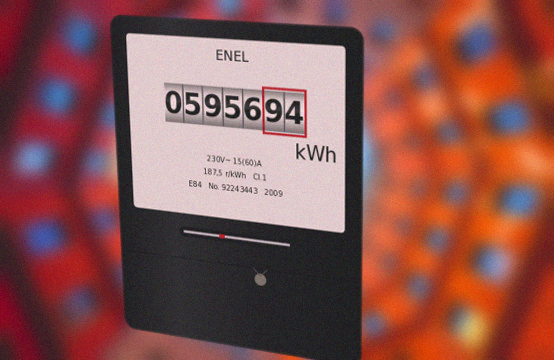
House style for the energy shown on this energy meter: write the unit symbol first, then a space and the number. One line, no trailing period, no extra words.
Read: kWh 5956.94
